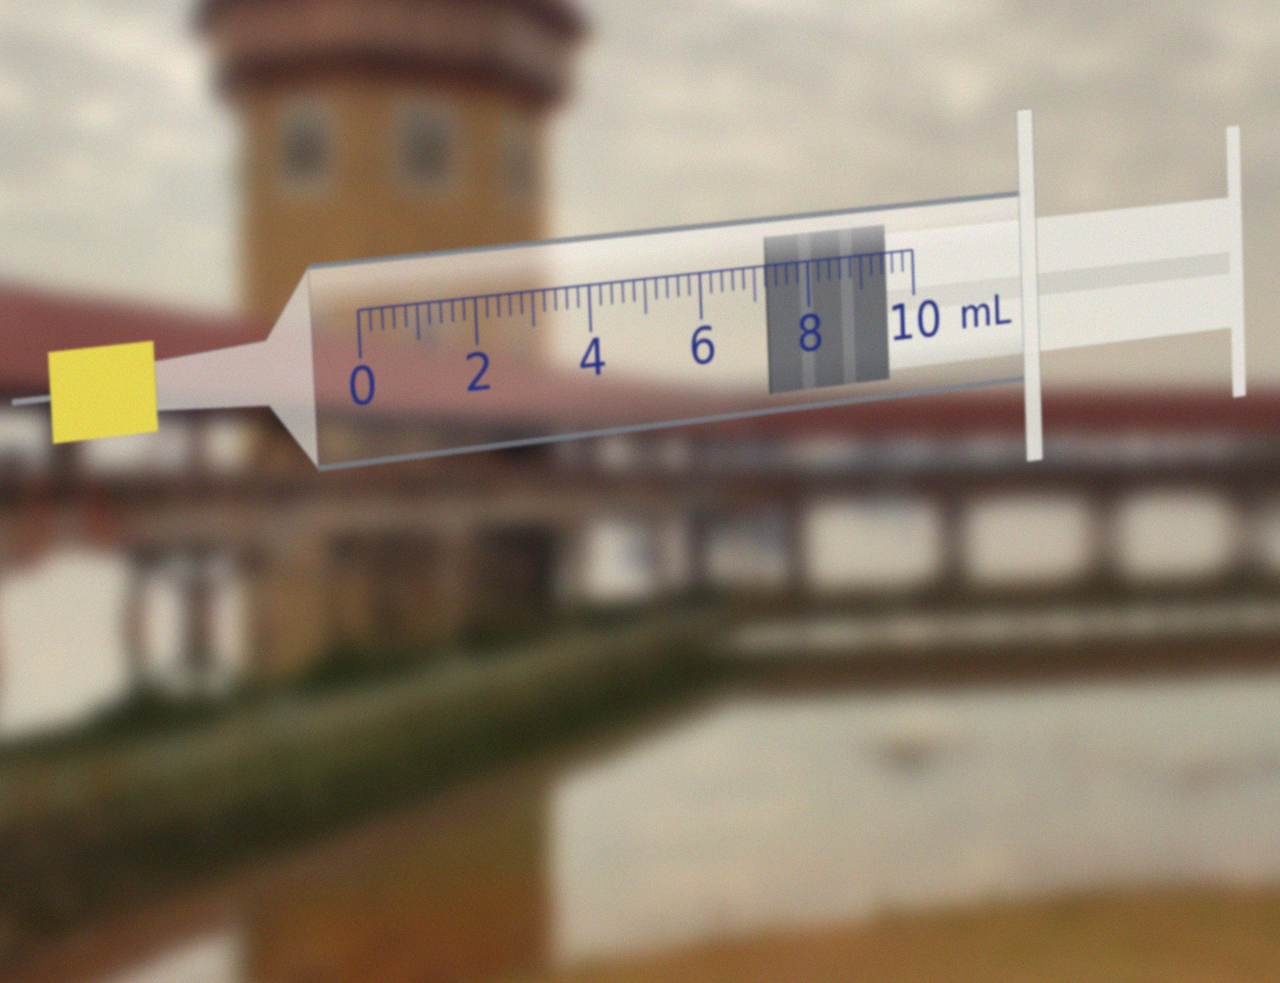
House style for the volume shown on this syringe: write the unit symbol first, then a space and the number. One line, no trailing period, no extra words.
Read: mL 7.2
